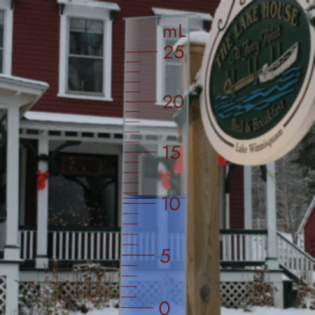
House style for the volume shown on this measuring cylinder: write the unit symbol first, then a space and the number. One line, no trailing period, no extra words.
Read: mL 10.5
